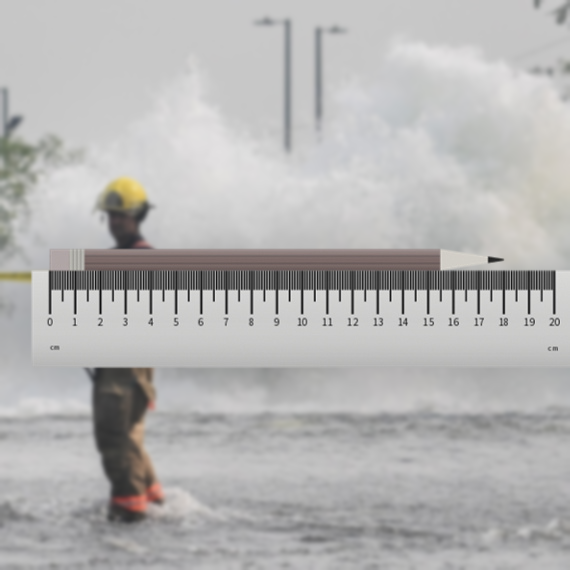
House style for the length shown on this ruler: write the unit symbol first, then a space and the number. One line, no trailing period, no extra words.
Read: cm 18
